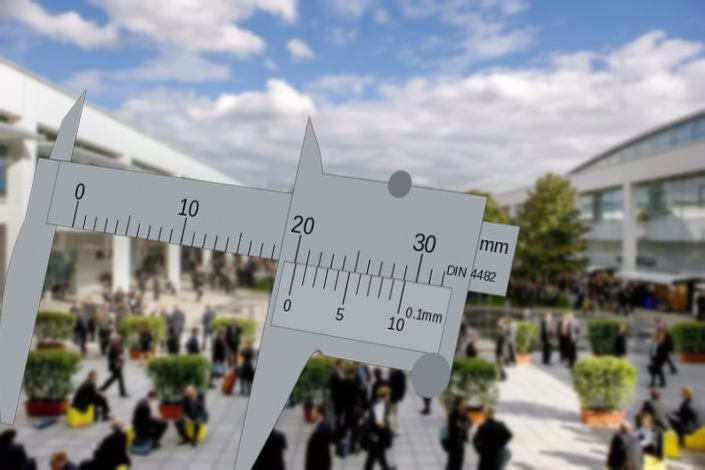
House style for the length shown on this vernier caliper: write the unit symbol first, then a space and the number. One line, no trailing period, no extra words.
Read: mm 20.1
